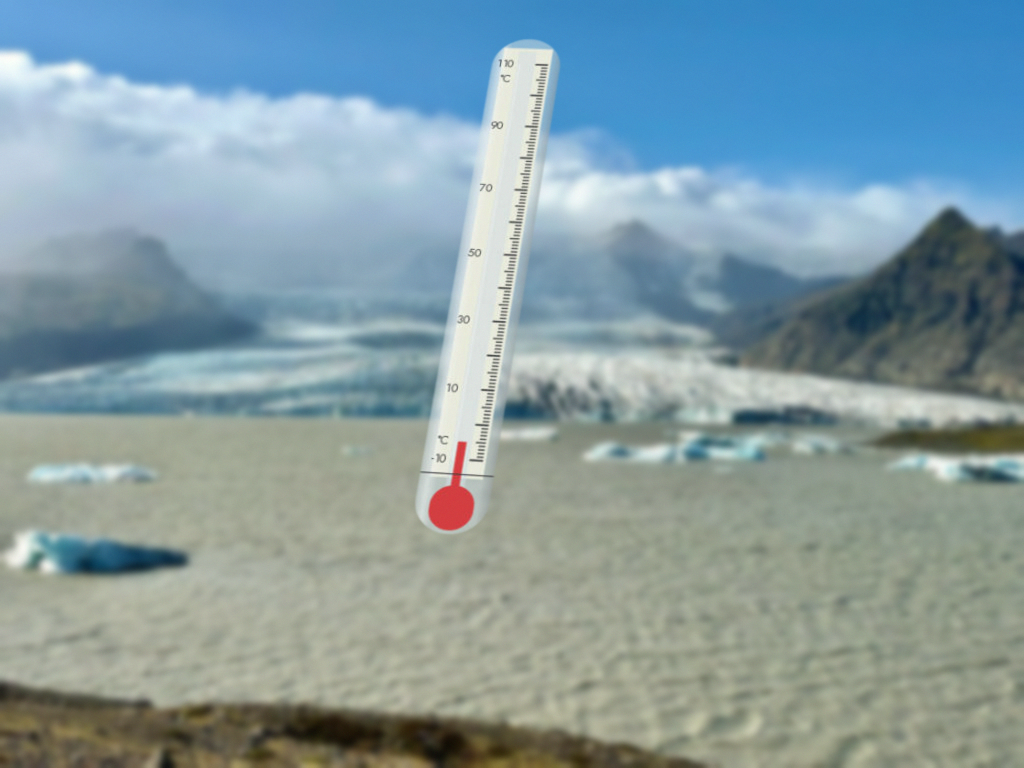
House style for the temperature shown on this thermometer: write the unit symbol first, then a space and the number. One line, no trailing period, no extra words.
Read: °C -5
